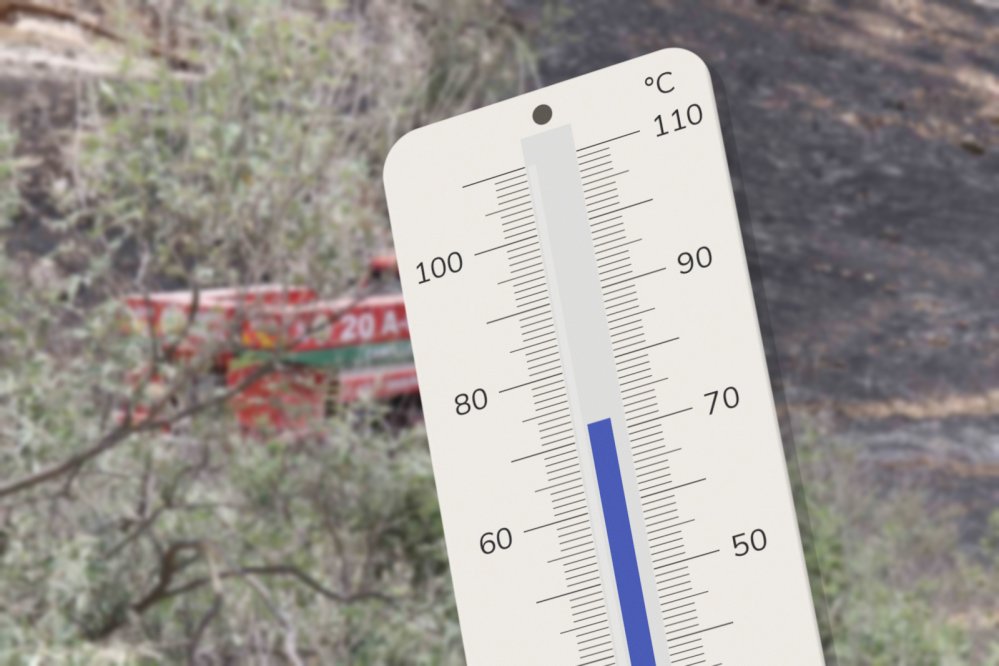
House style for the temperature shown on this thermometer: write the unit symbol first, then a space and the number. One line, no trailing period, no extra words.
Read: °C 72
